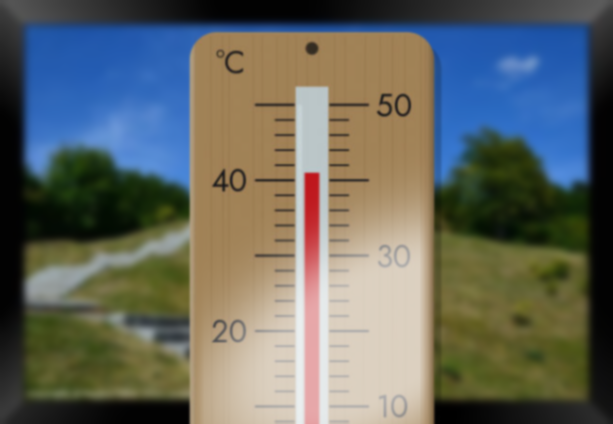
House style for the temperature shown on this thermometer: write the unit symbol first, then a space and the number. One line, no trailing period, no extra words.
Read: °C 41
